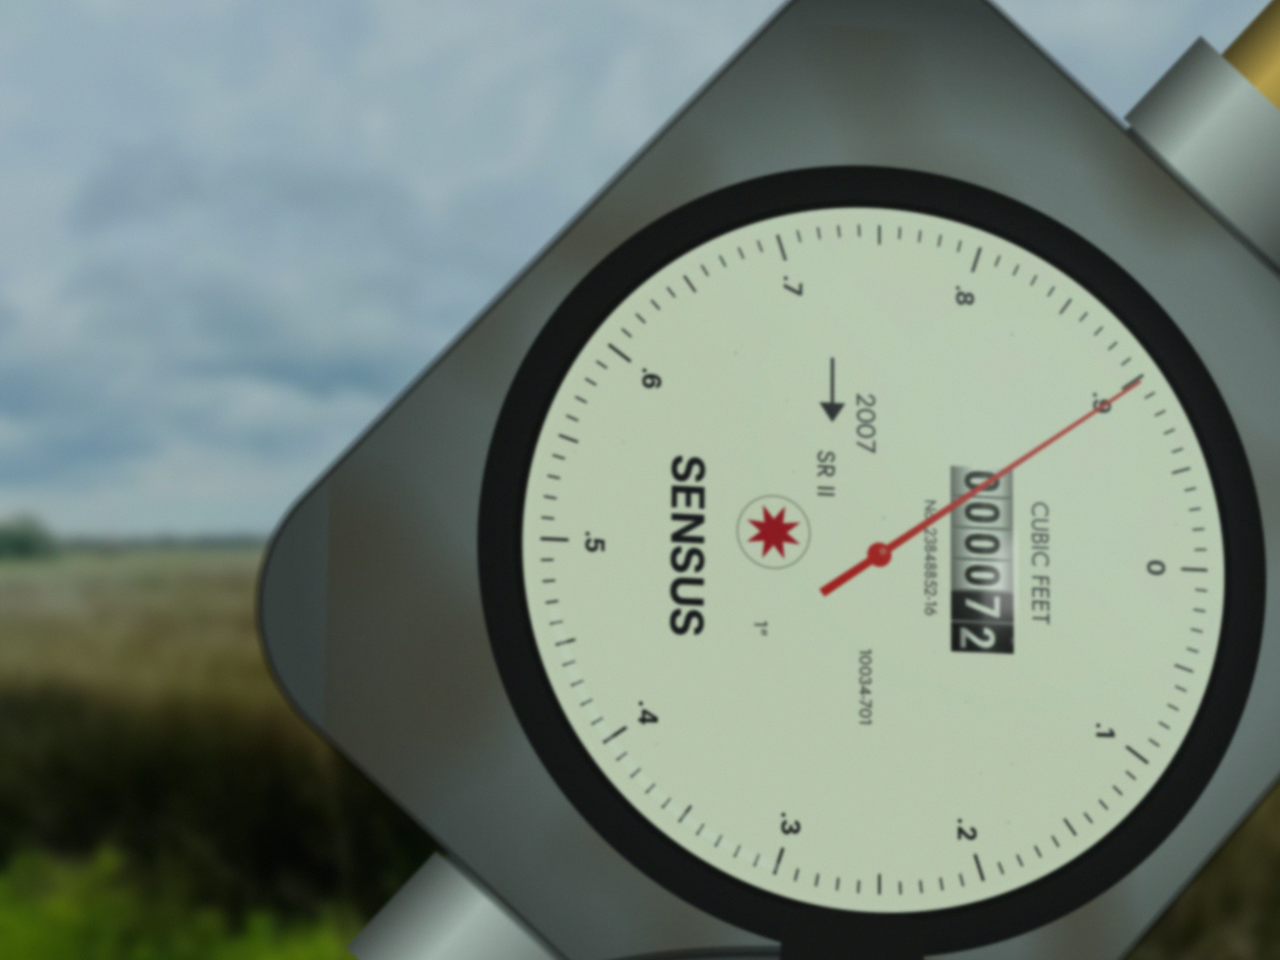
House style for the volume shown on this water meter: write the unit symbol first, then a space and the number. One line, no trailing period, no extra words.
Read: ft³ 71.90
